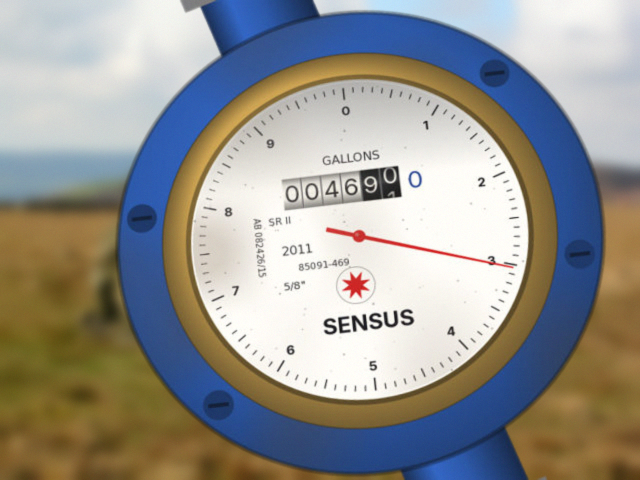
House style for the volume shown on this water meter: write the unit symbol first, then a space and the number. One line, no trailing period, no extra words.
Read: gal 46903.0
